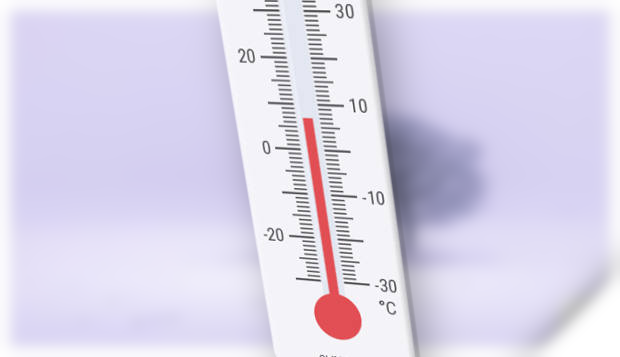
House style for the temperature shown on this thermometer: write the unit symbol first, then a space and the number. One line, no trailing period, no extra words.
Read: °C 7
